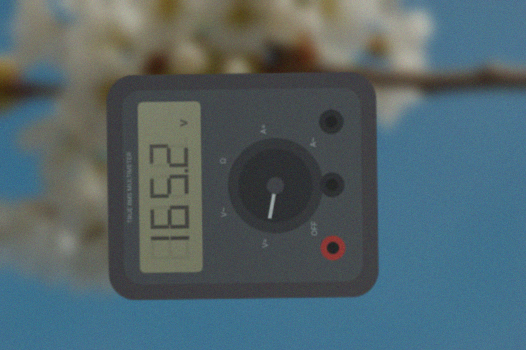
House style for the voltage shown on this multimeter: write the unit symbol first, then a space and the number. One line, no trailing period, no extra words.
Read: V 165.2
